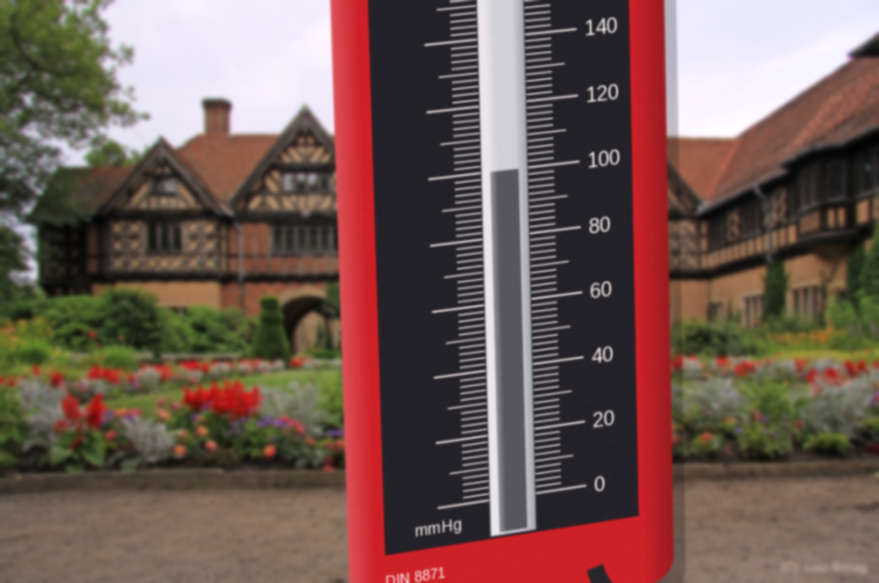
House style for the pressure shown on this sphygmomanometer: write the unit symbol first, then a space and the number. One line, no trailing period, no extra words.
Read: mmHg 100
